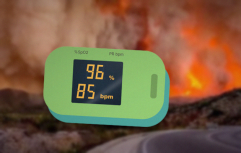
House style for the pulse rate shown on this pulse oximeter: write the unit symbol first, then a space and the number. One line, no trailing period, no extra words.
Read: bpm 85
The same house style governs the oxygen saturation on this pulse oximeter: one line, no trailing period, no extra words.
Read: % 96
